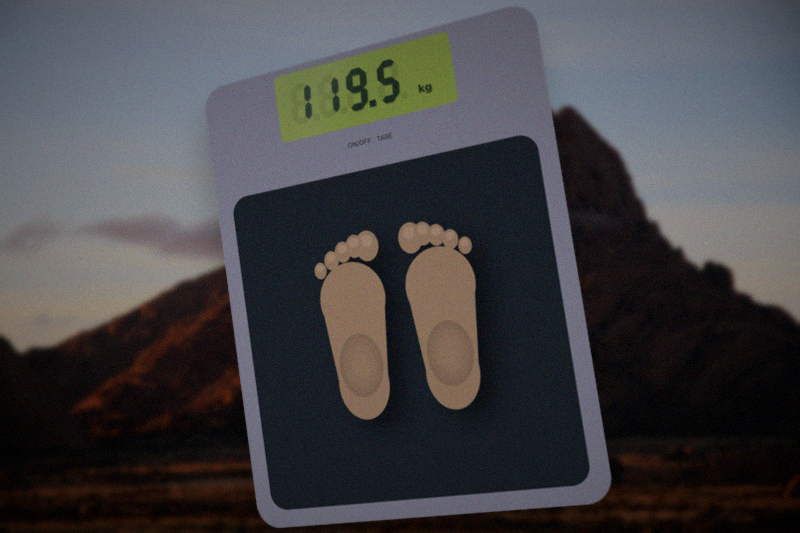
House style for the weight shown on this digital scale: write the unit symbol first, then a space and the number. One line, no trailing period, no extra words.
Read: kg 119.5
